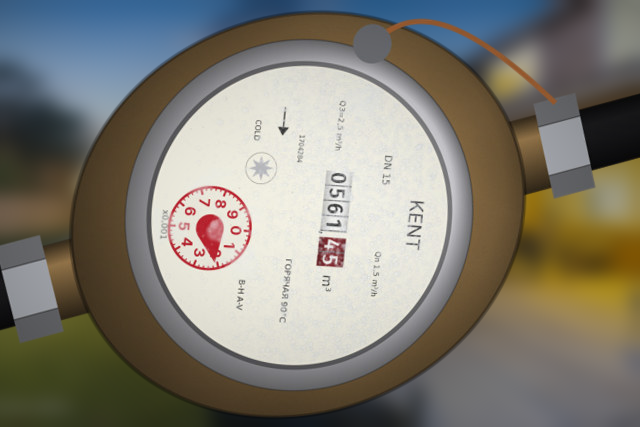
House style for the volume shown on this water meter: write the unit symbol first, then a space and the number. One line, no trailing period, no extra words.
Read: m³ 561.452
